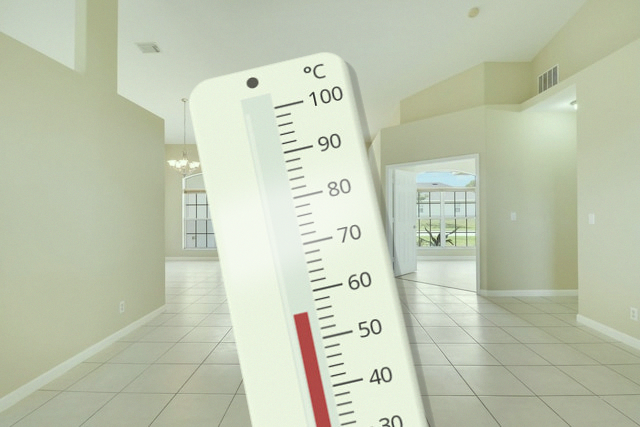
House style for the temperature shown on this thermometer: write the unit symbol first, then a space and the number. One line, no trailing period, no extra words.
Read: °C 56
